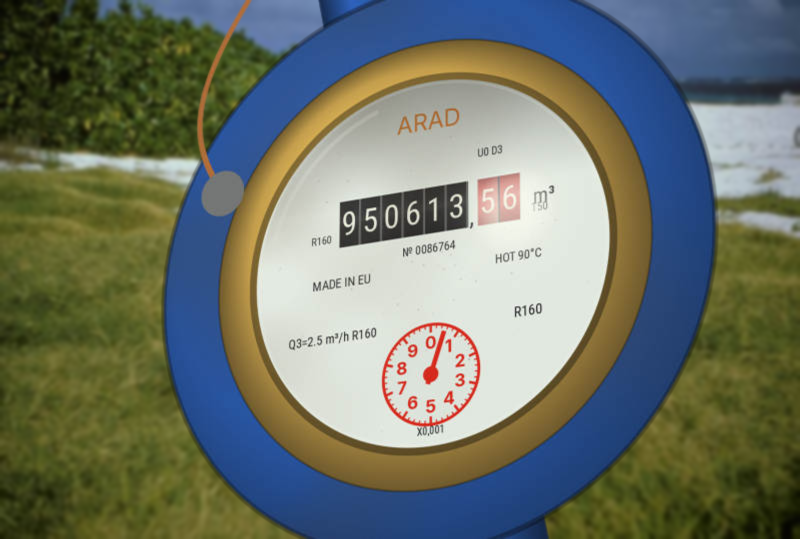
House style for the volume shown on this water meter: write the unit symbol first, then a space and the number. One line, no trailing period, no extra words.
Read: m³ 950613.560
